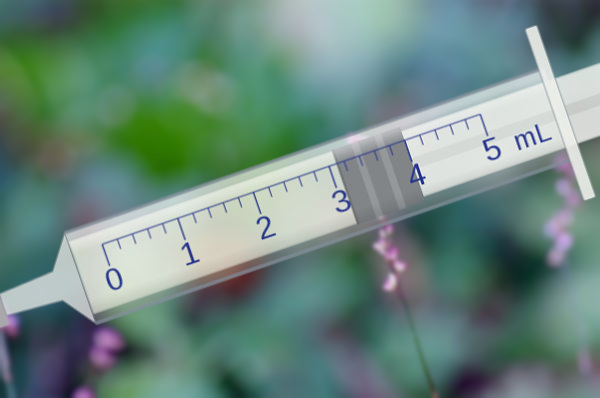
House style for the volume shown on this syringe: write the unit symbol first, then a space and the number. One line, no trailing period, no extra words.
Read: mL 3.1
